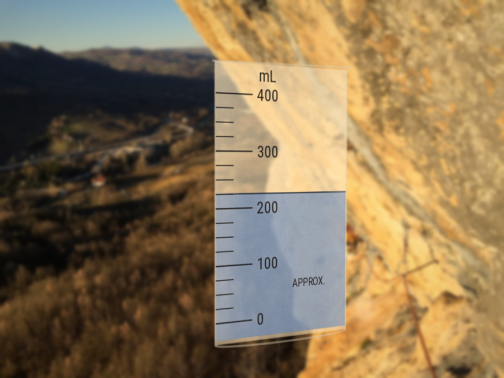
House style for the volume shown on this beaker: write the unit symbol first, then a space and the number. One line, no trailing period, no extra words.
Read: mL 225
